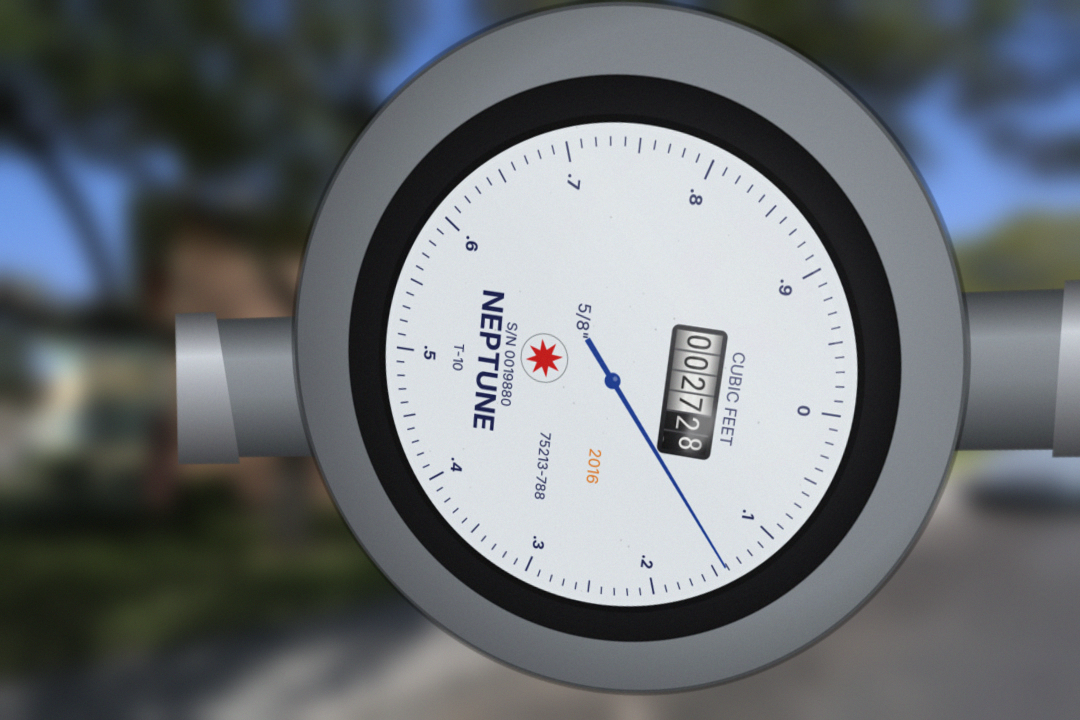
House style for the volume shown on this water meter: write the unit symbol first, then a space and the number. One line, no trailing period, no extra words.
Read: ft³ 2728.14
